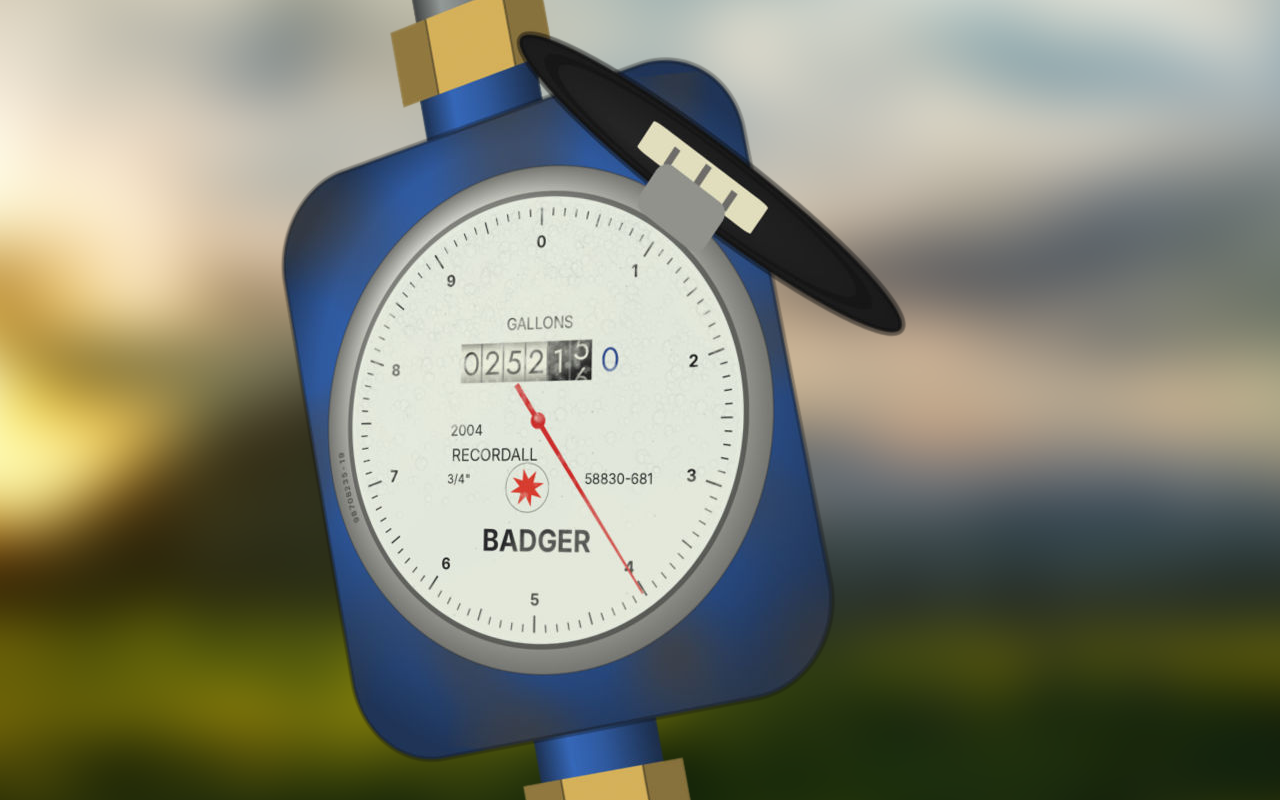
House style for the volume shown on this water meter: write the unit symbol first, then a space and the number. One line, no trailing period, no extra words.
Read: gal 252154.0
